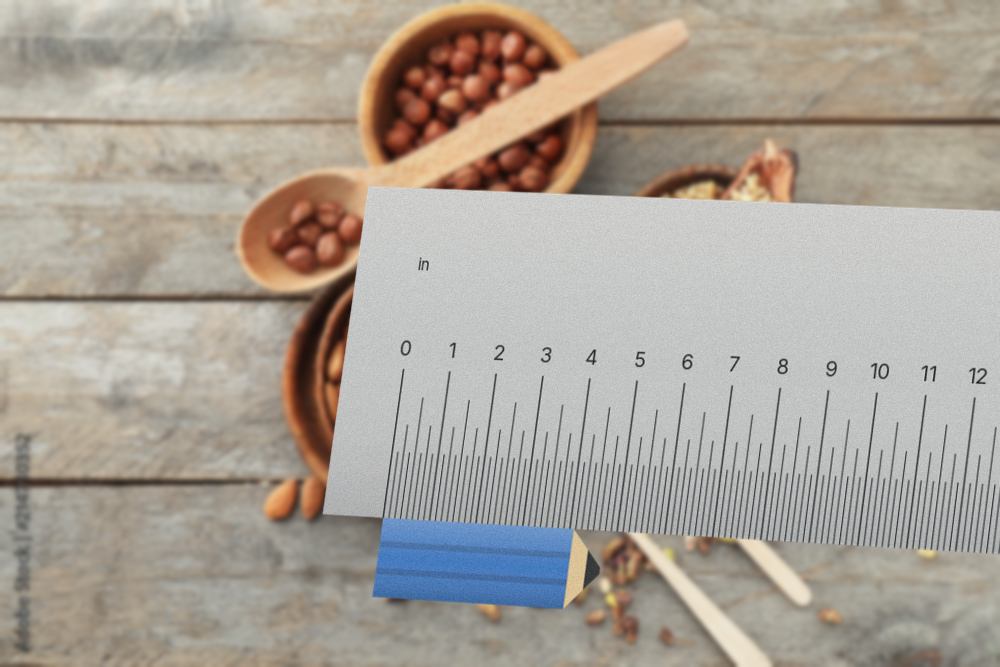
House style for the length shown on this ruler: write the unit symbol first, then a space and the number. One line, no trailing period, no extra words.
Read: in 4.75
